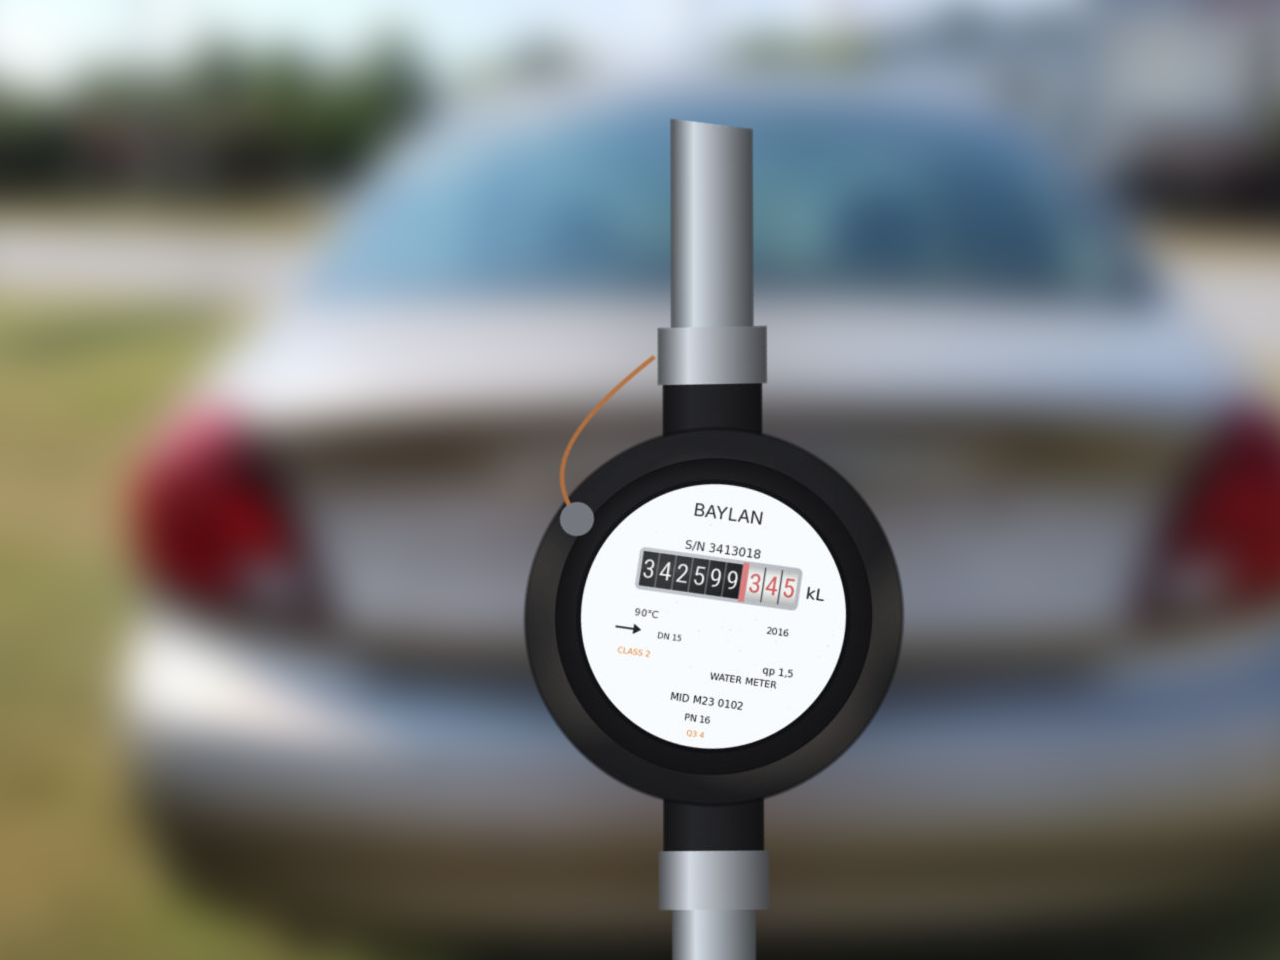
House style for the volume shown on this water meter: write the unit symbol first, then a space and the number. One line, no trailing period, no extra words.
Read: kL 342599.345
